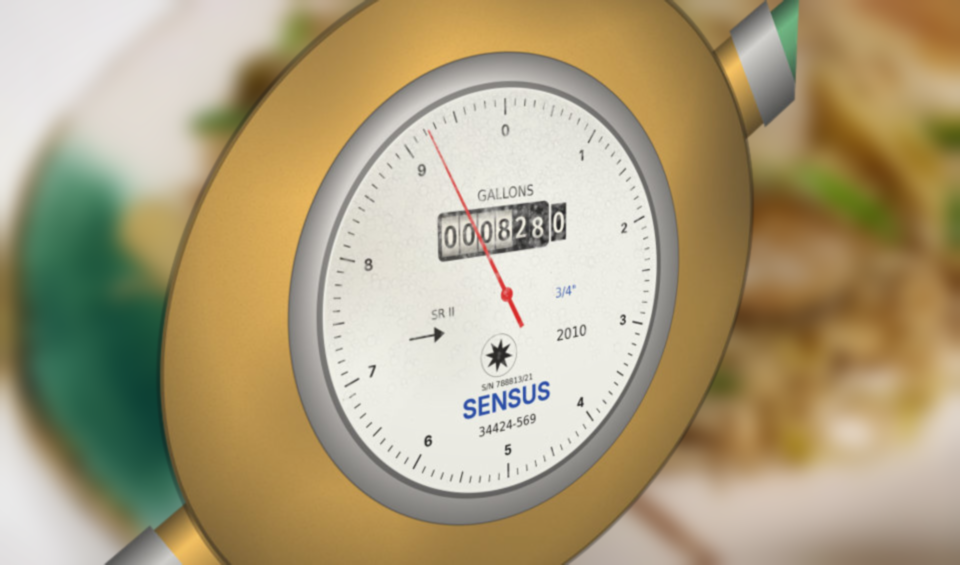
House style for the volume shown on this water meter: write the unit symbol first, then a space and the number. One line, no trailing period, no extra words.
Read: gal 8279.2
